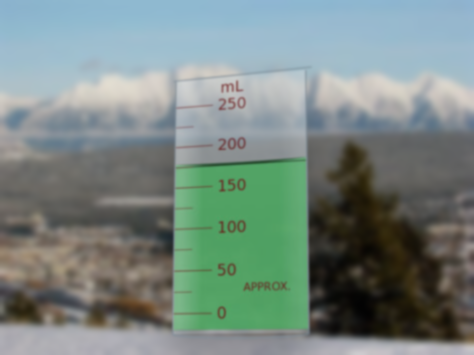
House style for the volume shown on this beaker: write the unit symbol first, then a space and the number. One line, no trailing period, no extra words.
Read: mL 175
